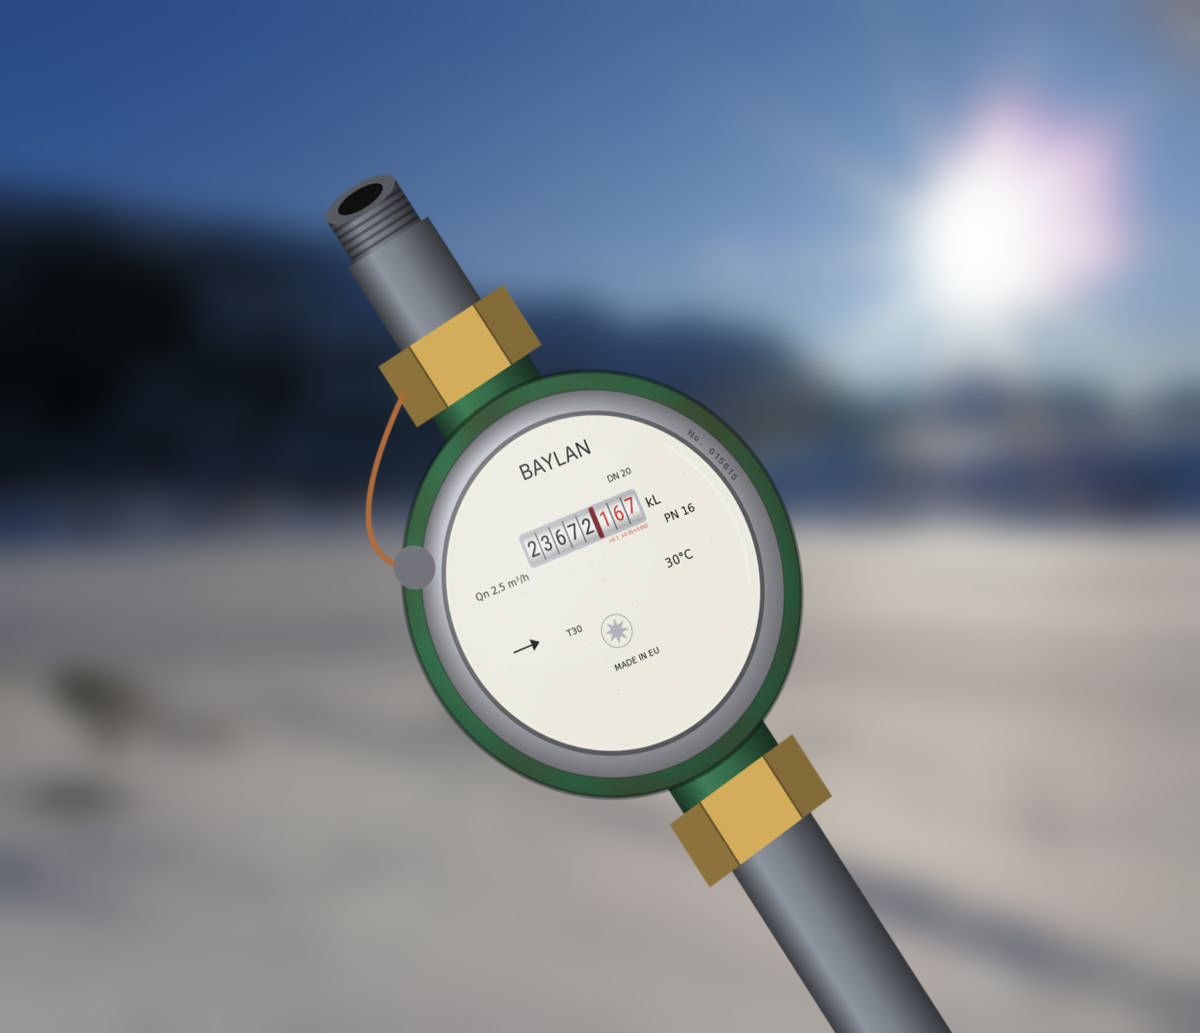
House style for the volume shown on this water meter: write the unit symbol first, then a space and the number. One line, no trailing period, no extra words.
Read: kL 23672.167
